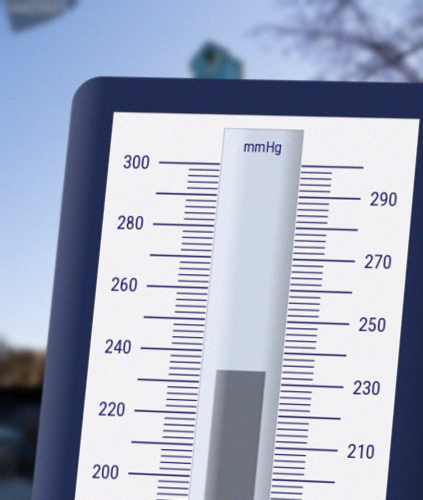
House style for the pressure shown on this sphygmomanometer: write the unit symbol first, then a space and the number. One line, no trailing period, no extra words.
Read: mmHg 234
